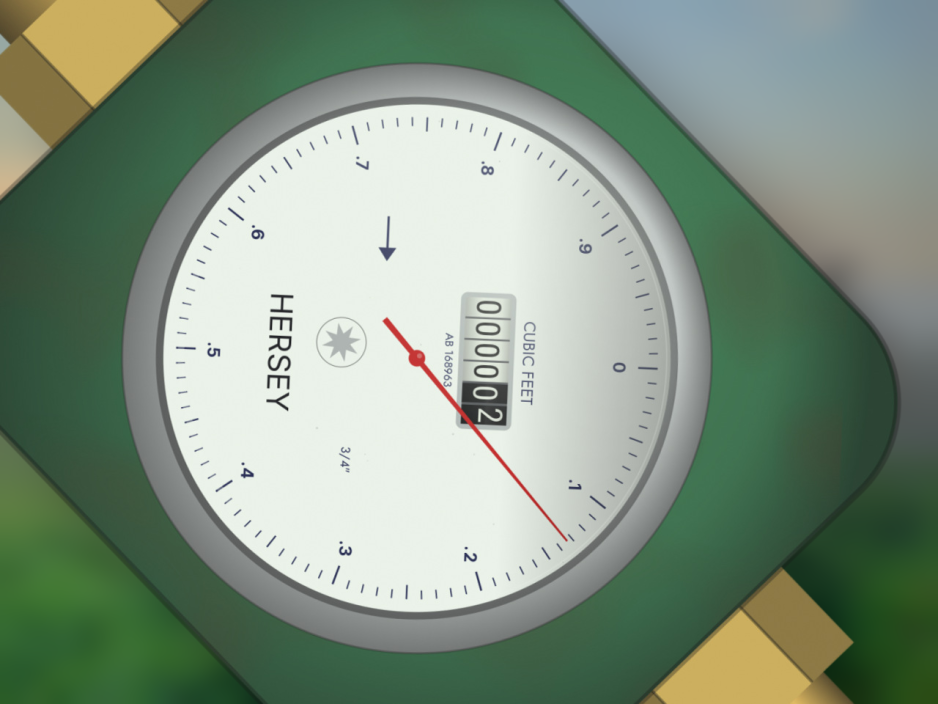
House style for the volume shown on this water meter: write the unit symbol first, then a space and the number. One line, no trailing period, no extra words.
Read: ft³ 2.13
